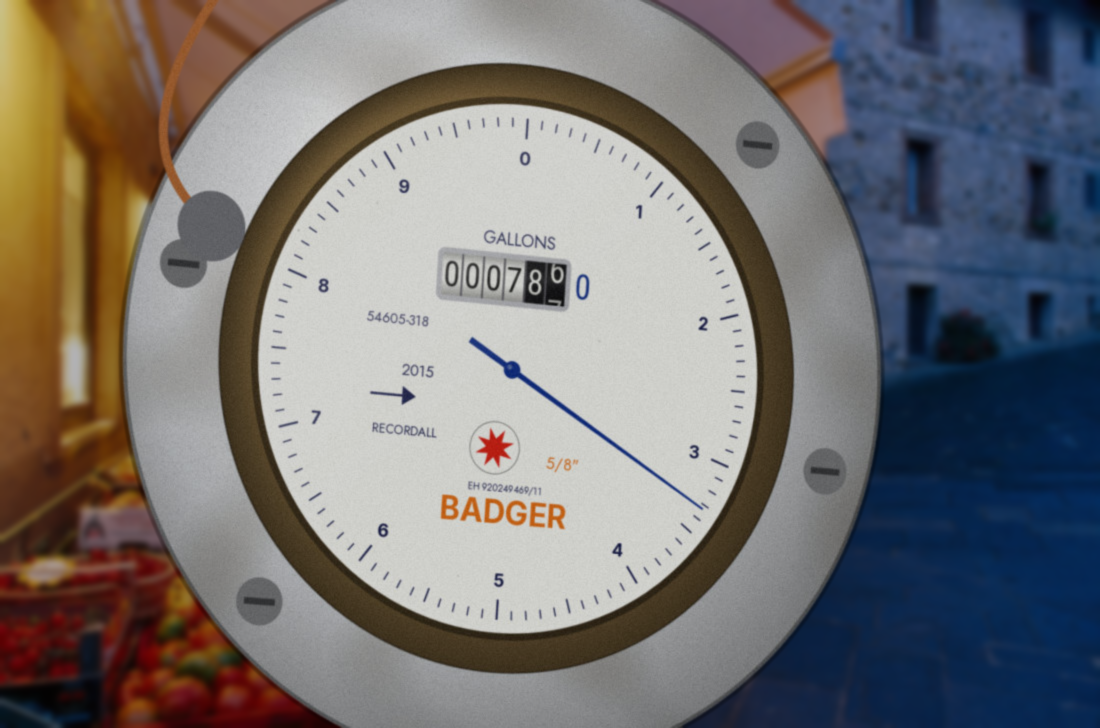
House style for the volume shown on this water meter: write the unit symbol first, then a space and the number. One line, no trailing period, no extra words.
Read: gal 7863.3
